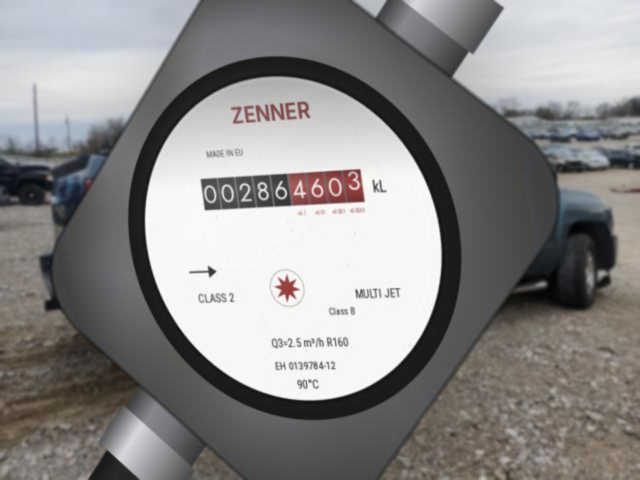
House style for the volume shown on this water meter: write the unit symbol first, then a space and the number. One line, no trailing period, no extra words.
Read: kL 286.4603
